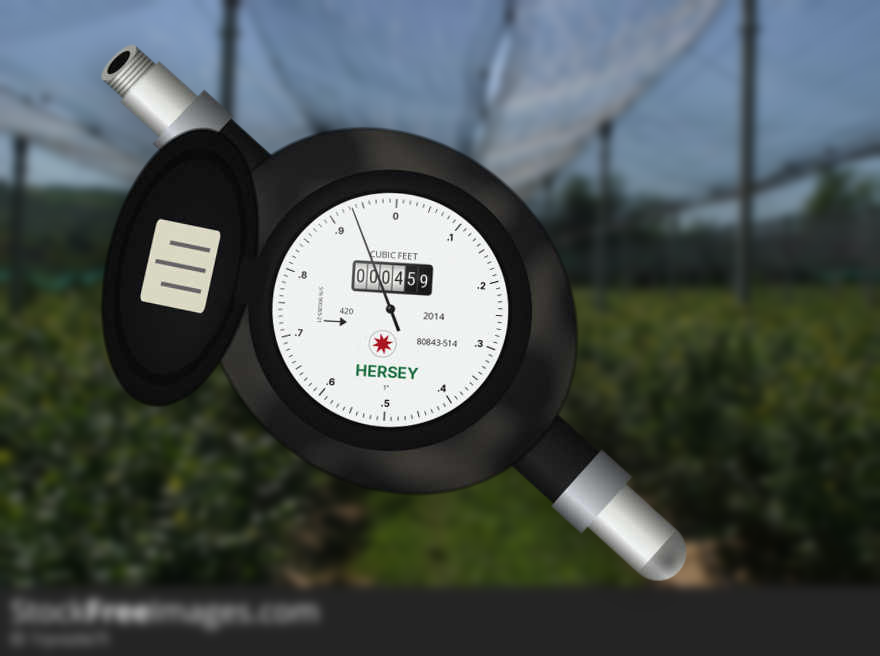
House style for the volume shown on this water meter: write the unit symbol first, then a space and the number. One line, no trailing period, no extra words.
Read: ft³ 458.93
